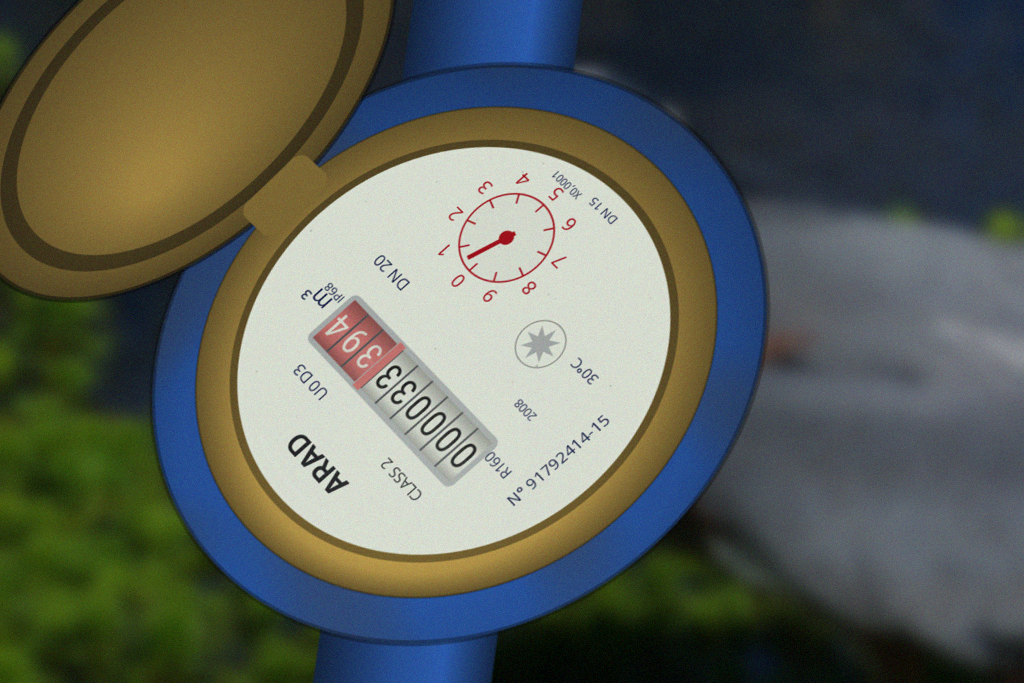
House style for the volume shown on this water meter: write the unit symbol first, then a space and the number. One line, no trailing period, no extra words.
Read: m³ 33.3940
